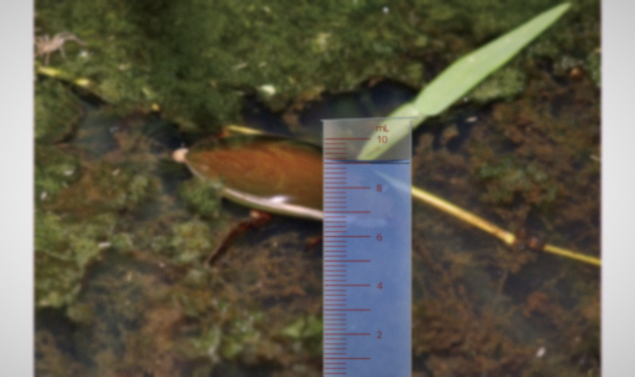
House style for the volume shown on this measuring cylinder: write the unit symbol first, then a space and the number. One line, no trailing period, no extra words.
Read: mL 9
